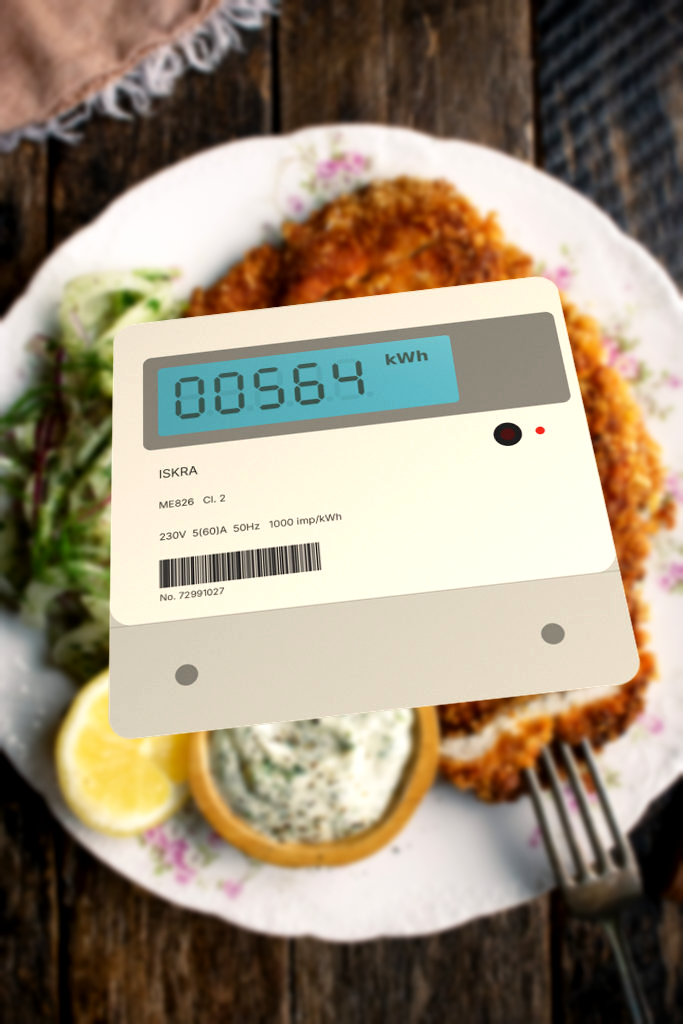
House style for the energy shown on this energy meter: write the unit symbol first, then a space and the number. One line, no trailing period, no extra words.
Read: kWh 564
